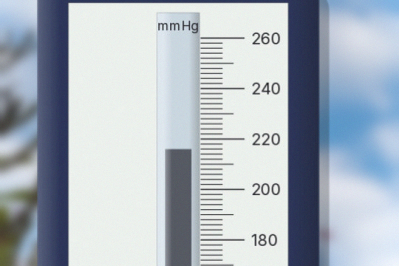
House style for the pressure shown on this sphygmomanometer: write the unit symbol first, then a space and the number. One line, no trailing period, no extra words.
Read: mmHg 216
